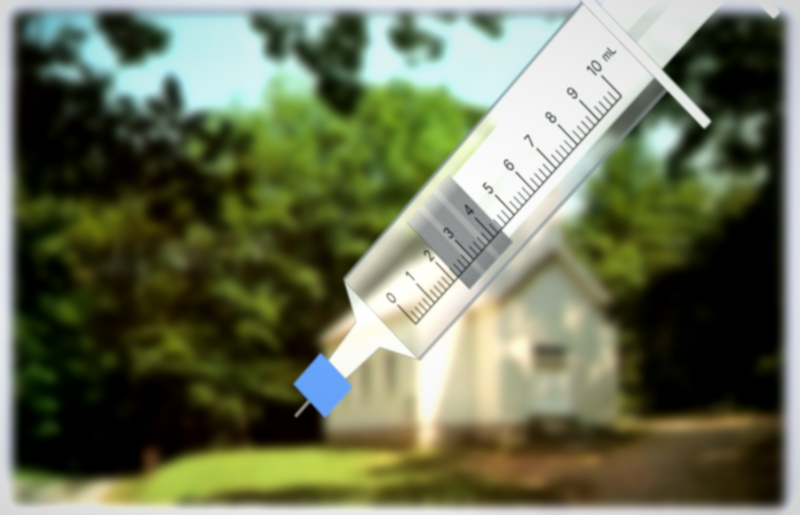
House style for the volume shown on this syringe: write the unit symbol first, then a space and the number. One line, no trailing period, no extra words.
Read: mL 2.2
